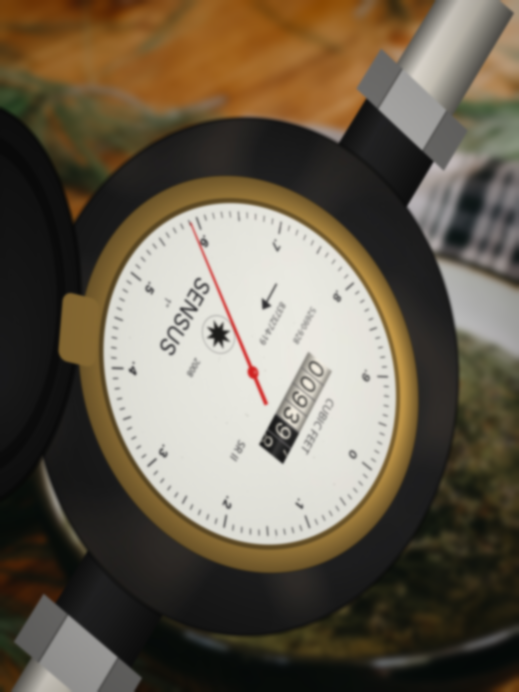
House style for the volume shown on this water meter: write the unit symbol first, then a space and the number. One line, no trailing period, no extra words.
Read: ft³ 9397.59
